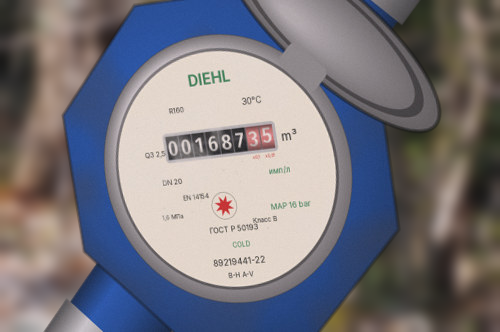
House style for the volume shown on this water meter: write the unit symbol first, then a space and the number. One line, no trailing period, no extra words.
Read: m³ 1687.35
